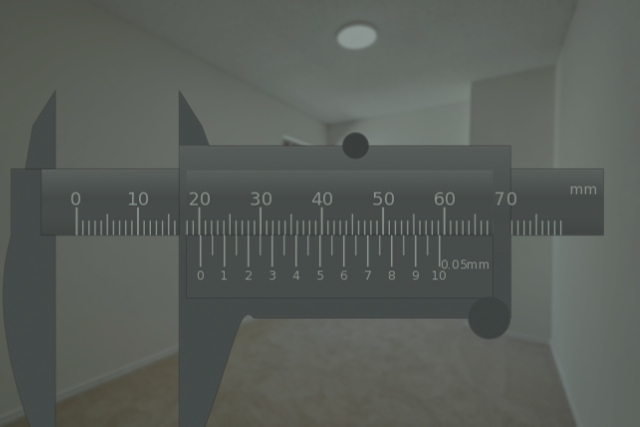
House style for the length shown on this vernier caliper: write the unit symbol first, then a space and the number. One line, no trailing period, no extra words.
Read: mm 20.2
